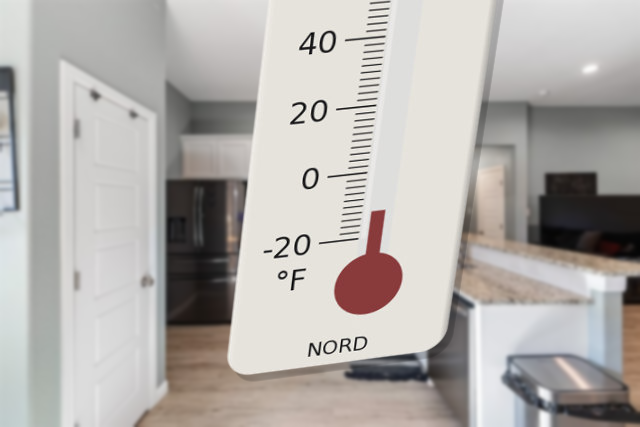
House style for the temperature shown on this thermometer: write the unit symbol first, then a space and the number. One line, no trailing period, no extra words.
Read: °F -12
